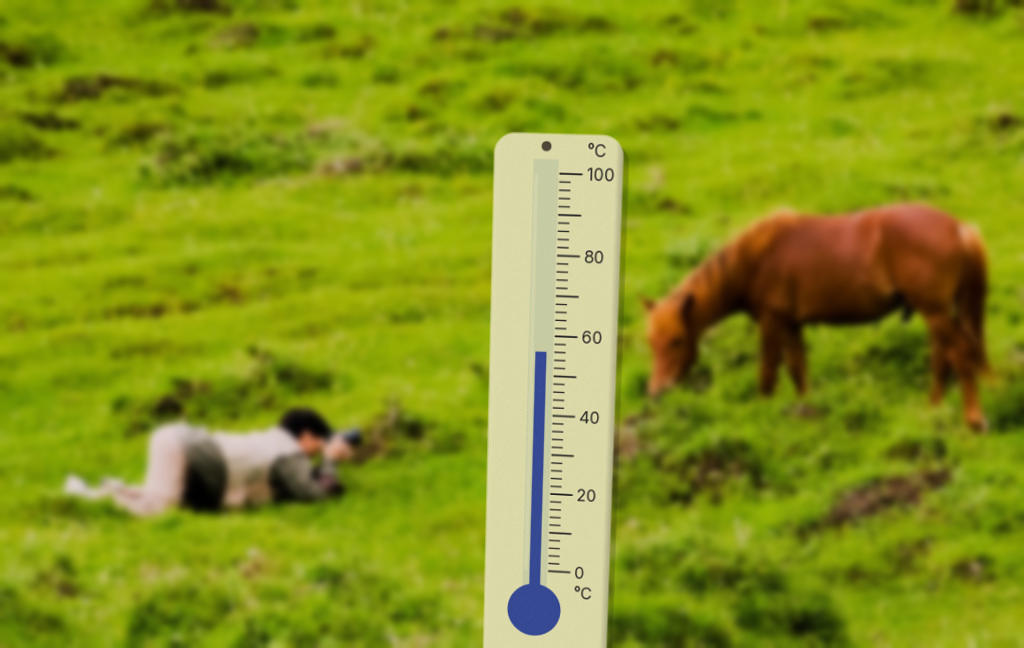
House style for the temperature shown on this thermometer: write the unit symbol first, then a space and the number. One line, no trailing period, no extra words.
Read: °C 56
